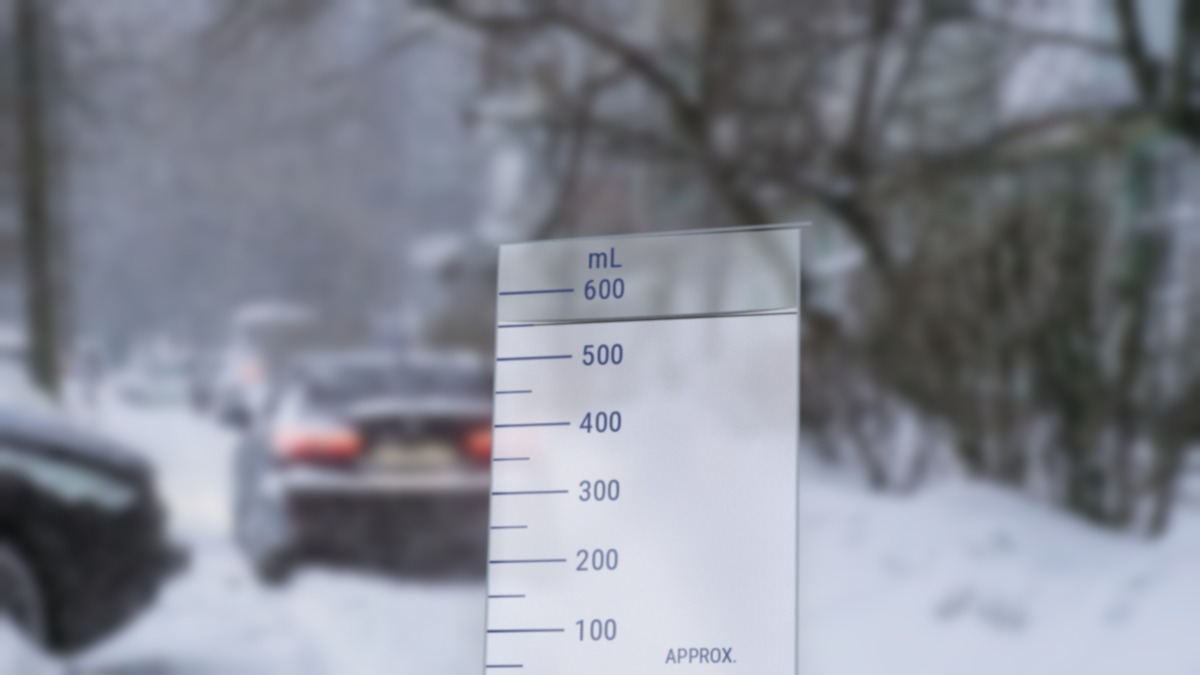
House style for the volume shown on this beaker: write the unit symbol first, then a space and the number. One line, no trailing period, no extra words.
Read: mL 550
